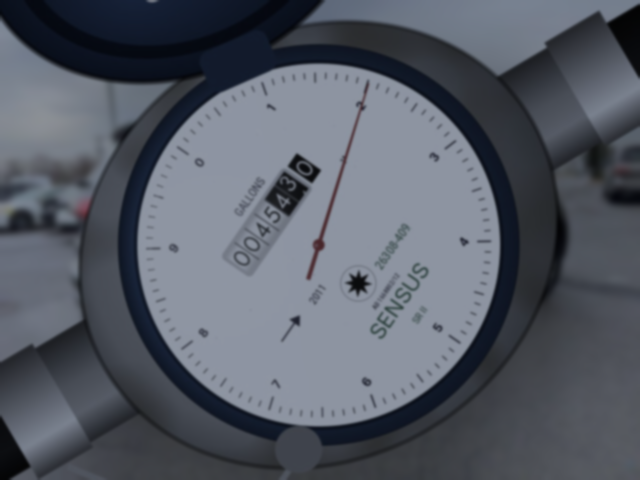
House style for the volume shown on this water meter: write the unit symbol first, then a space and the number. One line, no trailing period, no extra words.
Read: gal 45432.0
